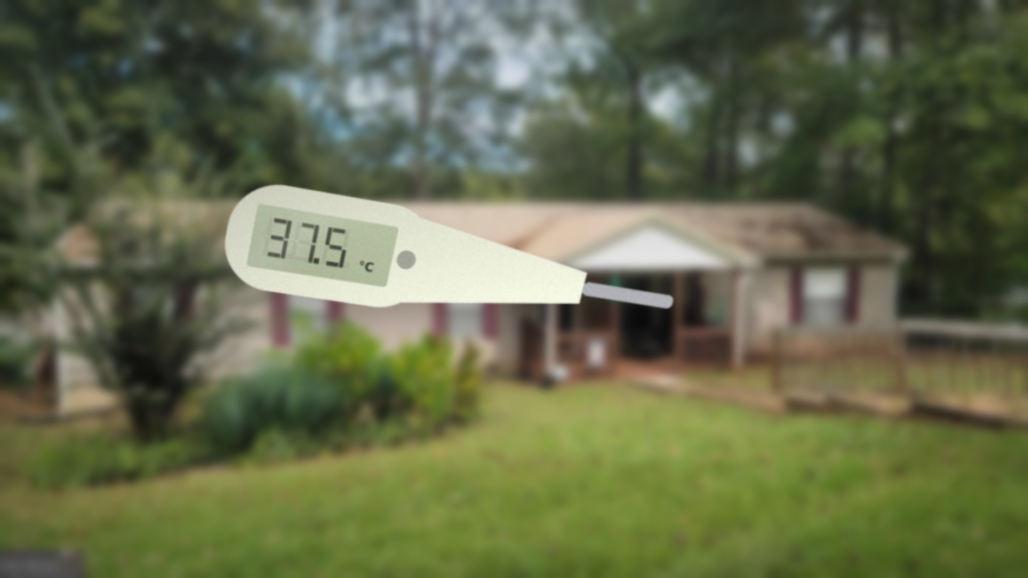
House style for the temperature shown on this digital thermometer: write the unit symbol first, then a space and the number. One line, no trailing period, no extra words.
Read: °C 37.5
